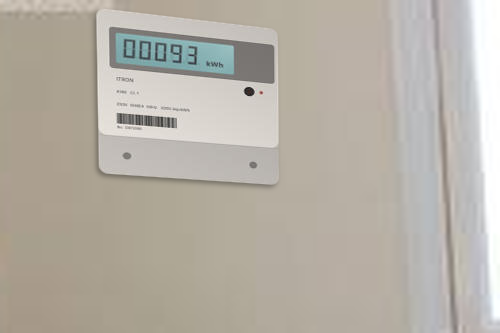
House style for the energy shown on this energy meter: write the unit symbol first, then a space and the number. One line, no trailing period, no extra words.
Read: kWh 93
